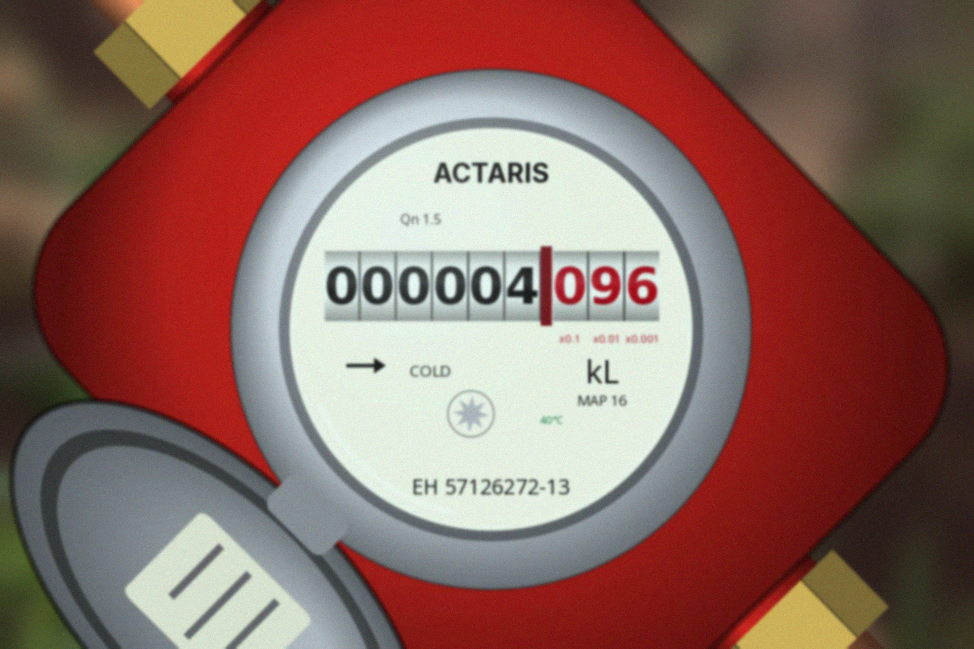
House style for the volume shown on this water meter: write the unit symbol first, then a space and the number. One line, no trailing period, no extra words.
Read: kL 4.096
